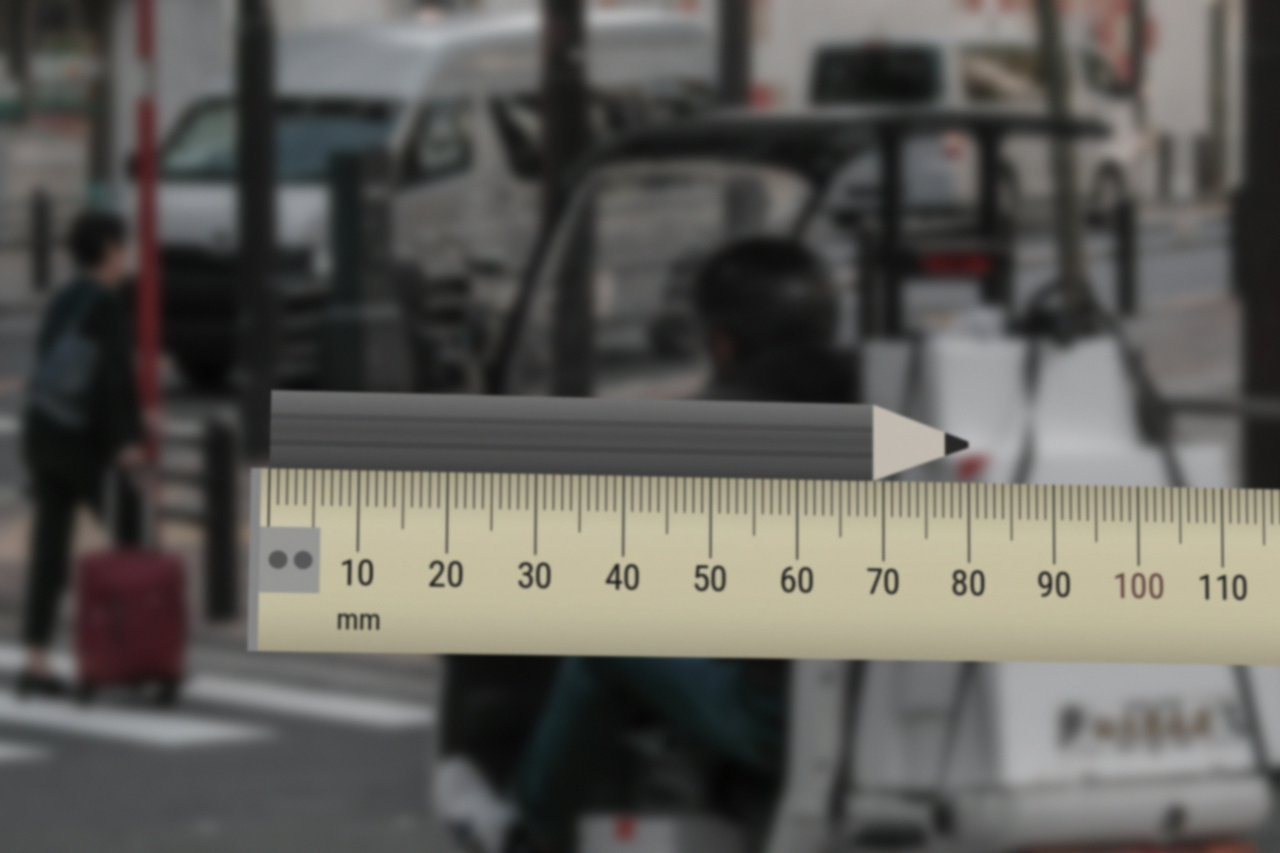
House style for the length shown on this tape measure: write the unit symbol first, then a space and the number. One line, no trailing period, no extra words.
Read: mm 80
